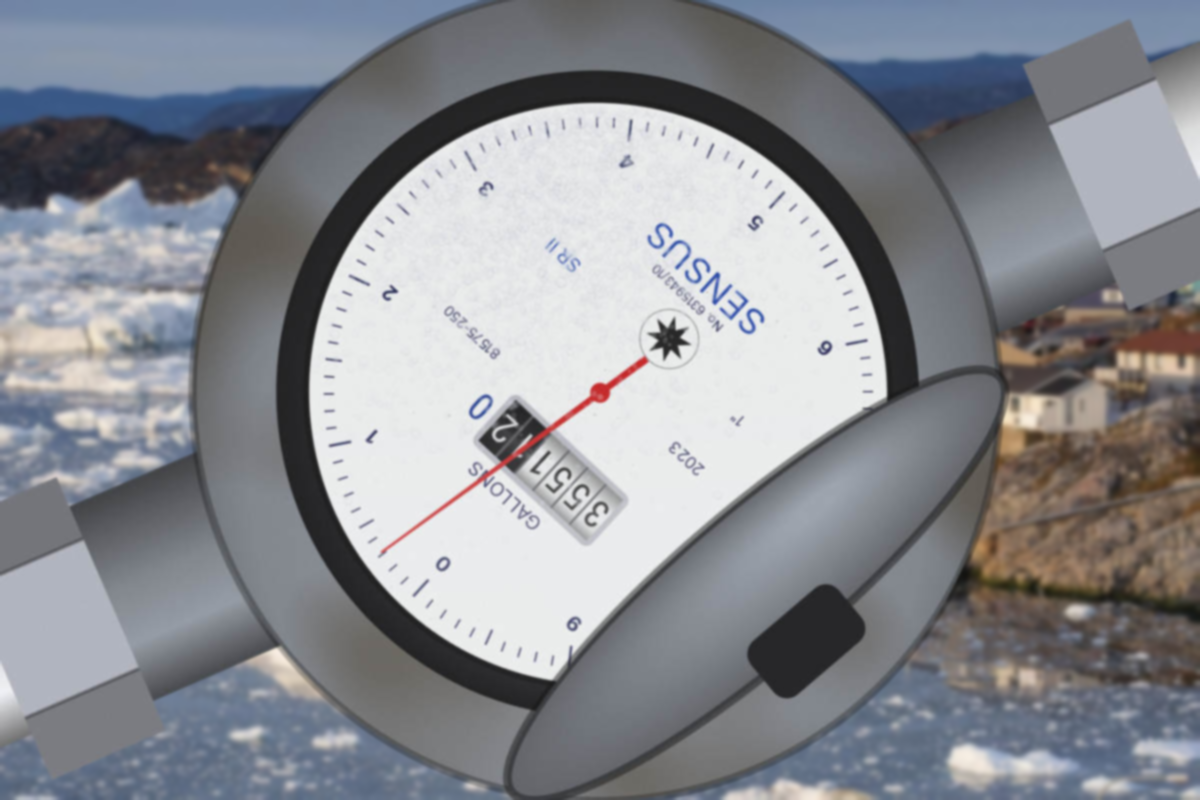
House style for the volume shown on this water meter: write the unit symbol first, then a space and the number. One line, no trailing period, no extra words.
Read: gal 3551120.3
